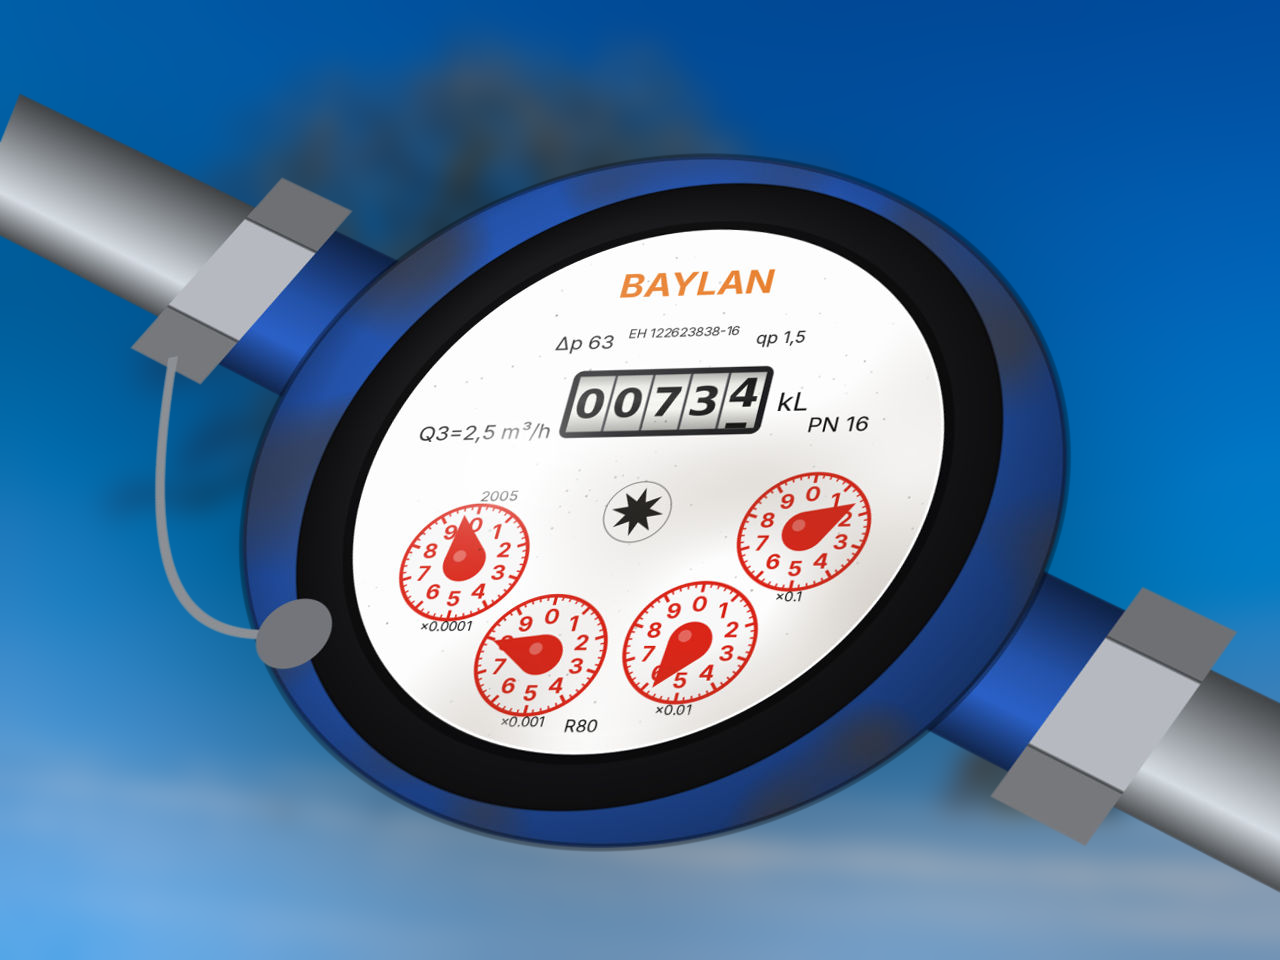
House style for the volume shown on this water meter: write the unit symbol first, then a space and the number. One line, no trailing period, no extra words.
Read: kL 734.1579
